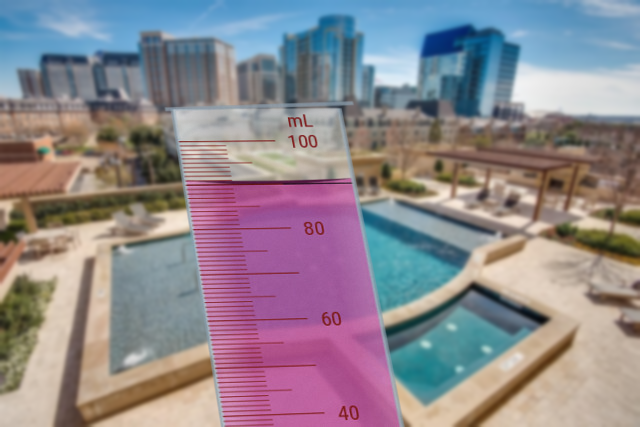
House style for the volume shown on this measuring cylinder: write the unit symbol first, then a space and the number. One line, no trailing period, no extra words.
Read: mL 90
